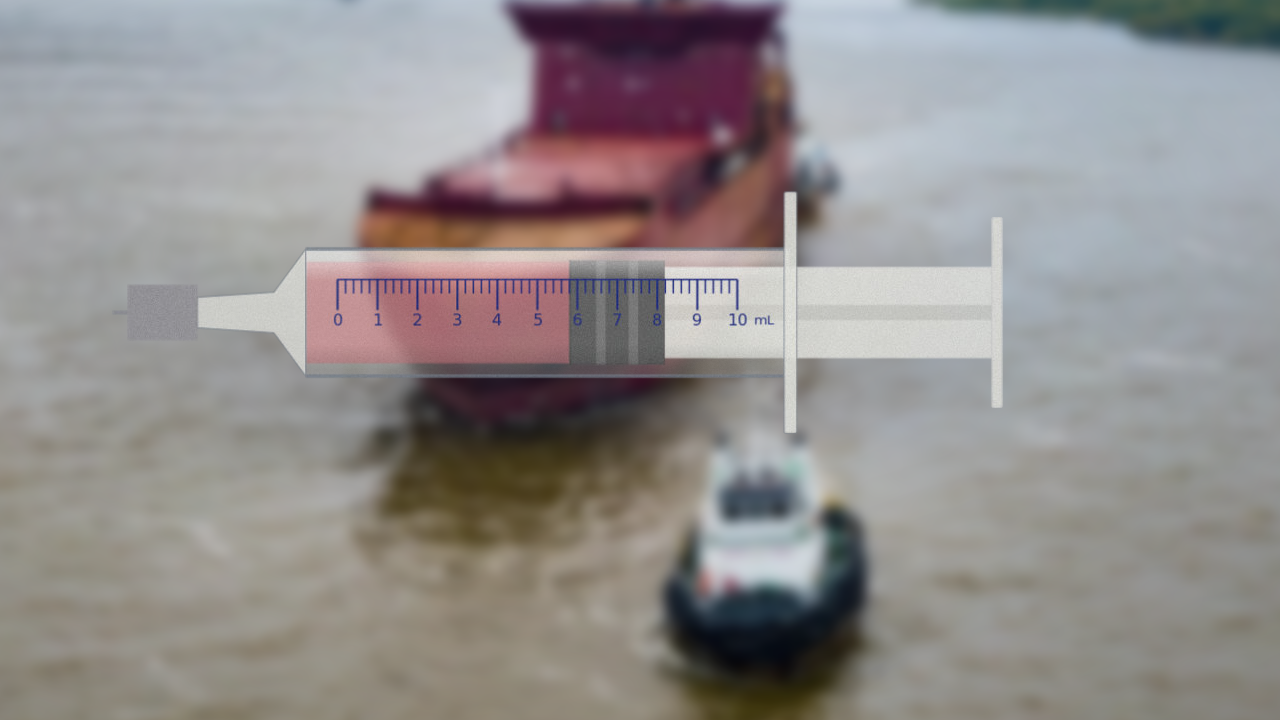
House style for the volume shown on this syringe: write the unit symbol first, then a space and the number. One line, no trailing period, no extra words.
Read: mL 5.8
